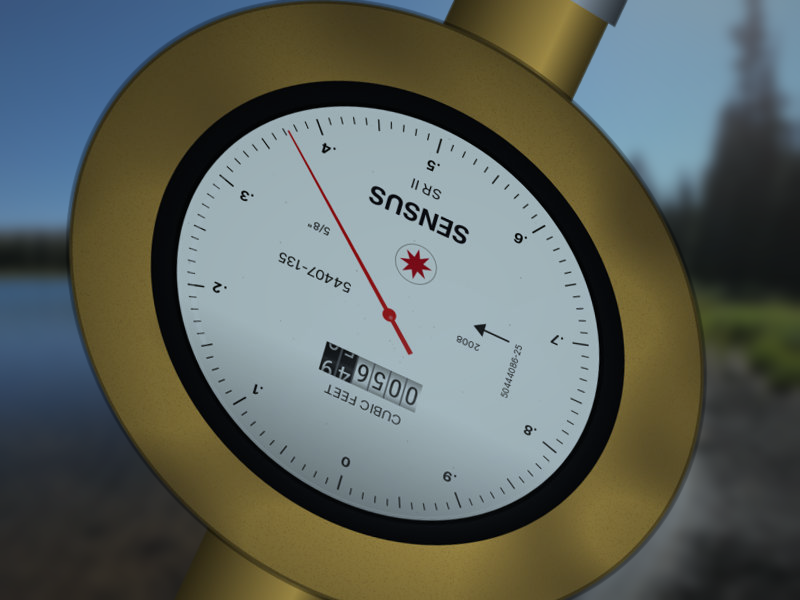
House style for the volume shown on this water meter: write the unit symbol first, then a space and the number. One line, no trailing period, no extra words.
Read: ft³ 5649.37
